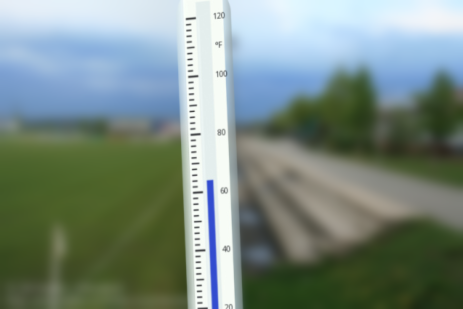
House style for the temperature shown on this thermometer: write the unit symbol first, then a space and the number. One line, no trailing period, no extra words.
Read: °F 64
